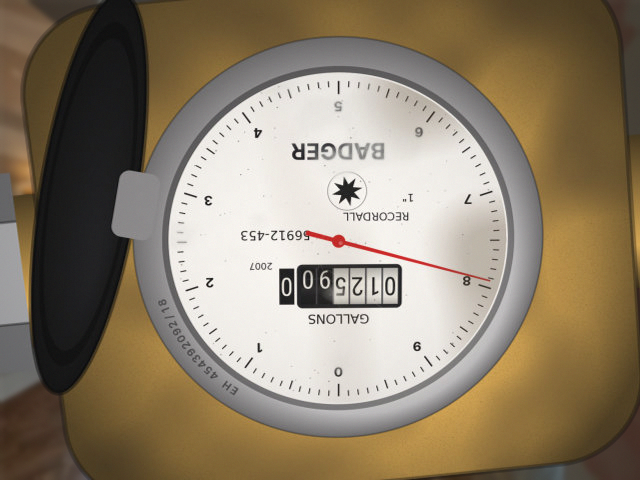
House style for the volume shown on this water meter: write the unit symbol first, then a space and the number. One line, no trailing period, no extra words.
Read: gal 125897.9
